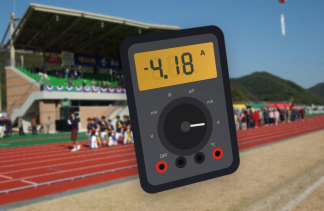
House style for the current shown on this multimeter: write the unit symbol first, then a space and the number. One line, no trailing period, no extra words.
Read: A -4.18
